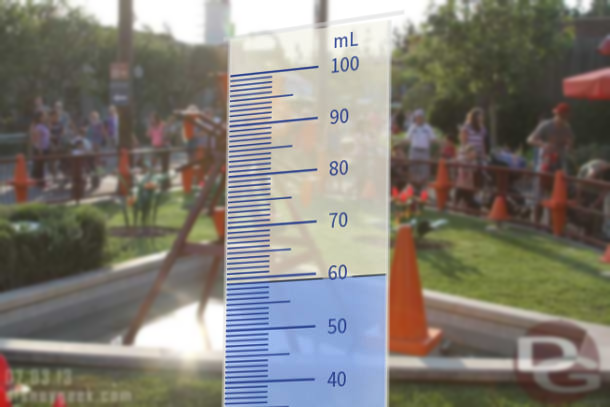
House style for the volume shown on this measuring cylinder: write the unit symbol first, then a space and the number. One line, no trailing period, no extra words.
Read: mL 59
